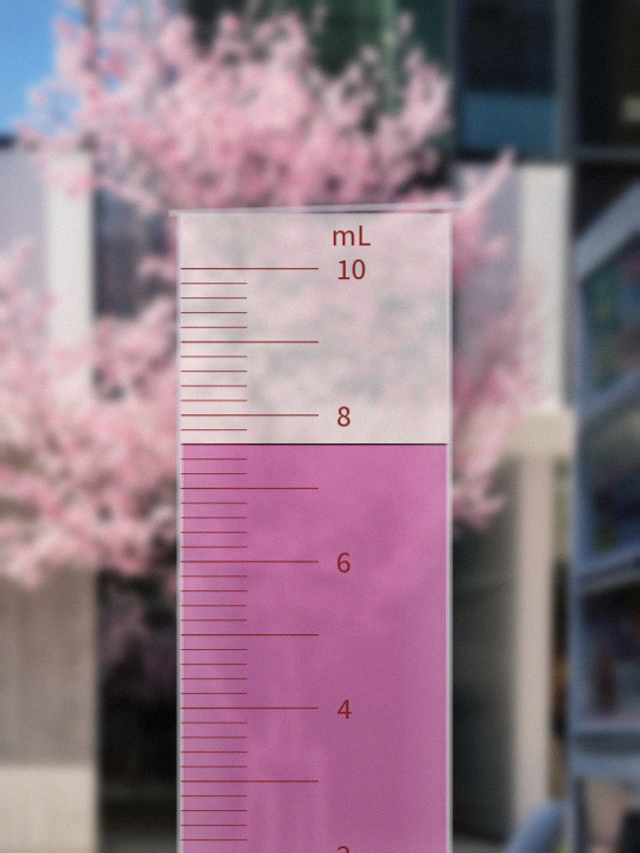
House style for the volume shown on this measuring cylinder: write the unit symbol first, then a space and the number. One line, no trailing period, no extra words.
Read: mL 7.6
